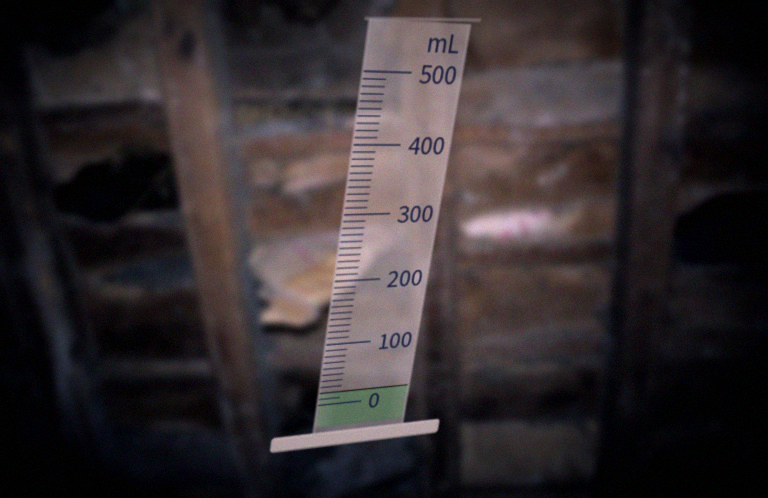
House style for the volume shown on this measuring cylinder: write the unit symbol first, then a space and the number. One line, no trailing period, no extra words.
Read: mL 20
